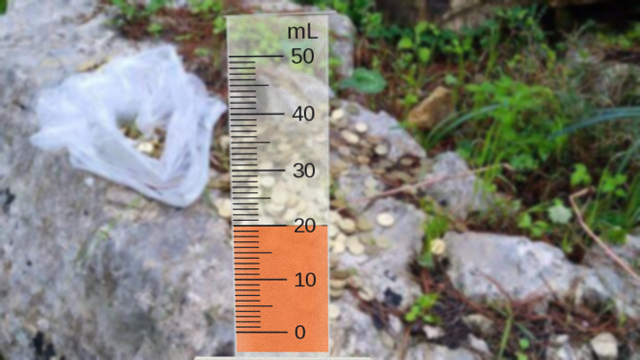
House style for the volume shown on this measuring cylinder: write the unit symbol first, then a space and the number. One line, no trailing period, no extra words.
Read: mL 20
